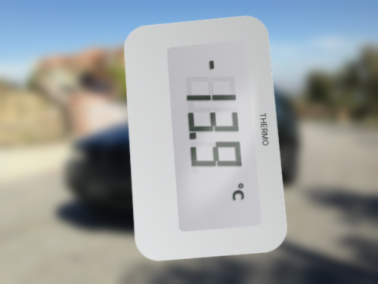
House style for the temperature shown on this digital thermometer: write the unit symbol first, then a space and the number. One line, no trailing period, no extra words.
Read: °C -13.9
